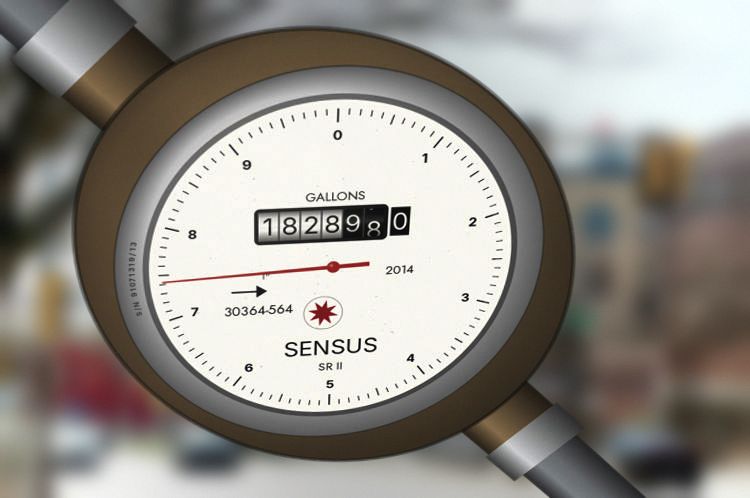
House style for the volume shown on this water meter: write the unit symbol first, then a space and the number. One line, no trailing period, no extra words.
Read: gal 1828977.4
